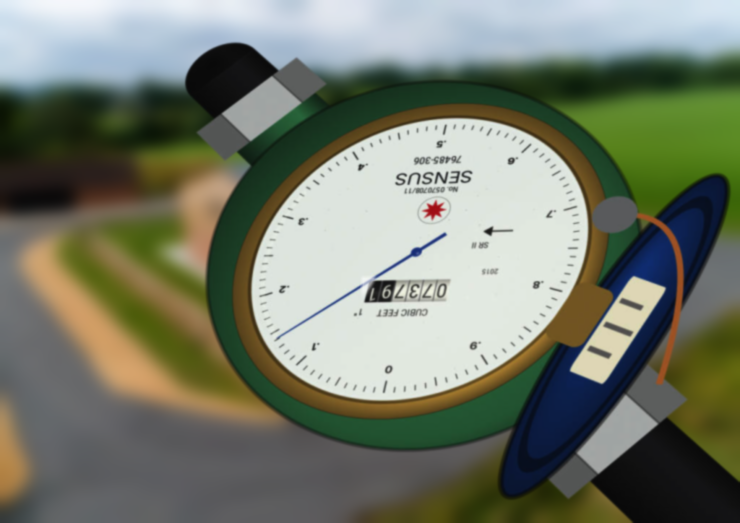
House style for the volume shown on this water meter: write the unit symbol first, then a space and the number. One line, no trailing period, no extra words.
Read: ft³ 73791.14
